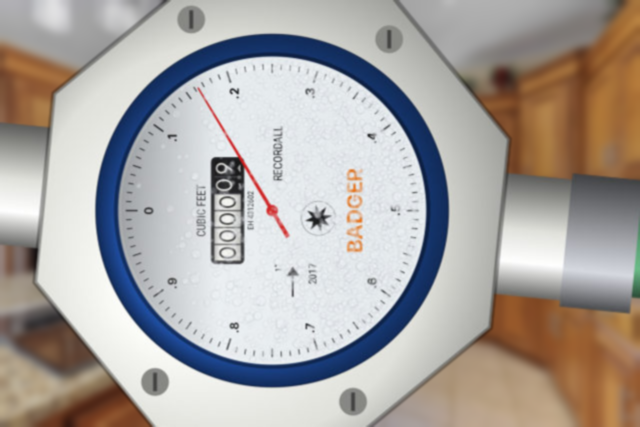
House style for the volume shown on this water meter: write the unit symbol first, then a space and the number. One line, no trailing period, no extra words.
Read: ft³ 9.16
